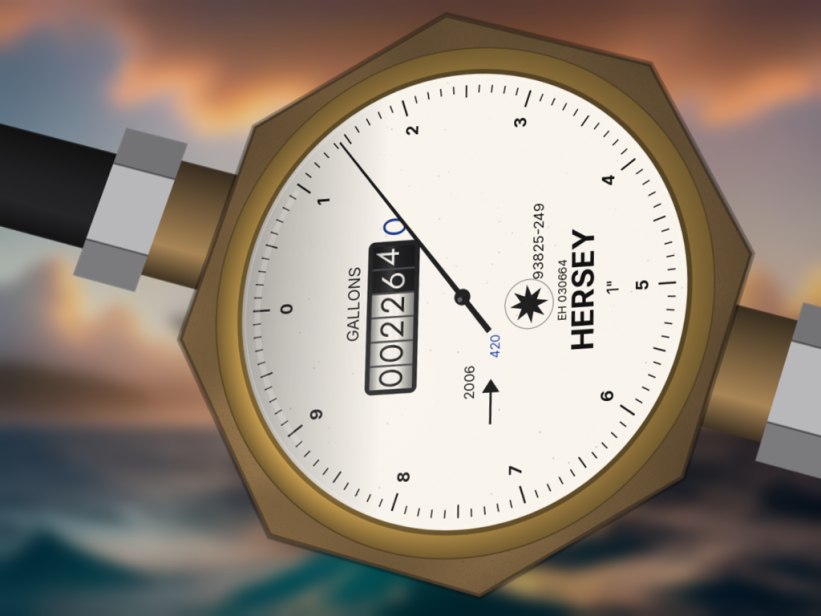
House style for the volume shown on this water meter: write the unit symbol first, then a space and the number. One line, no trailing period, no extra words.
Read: gal 22641.4
